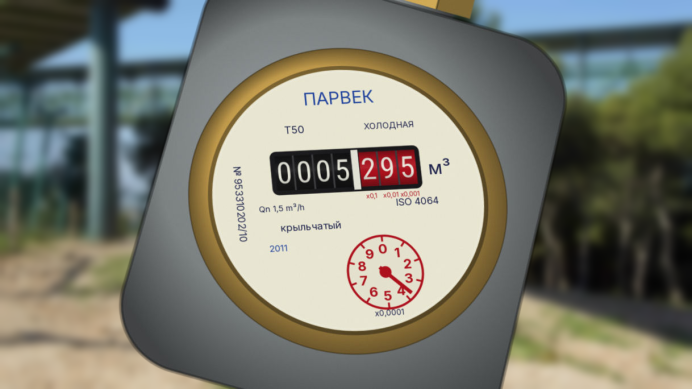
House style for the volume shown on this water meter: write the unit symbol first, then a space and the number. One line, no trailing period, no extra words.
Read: m³ 5.2953
